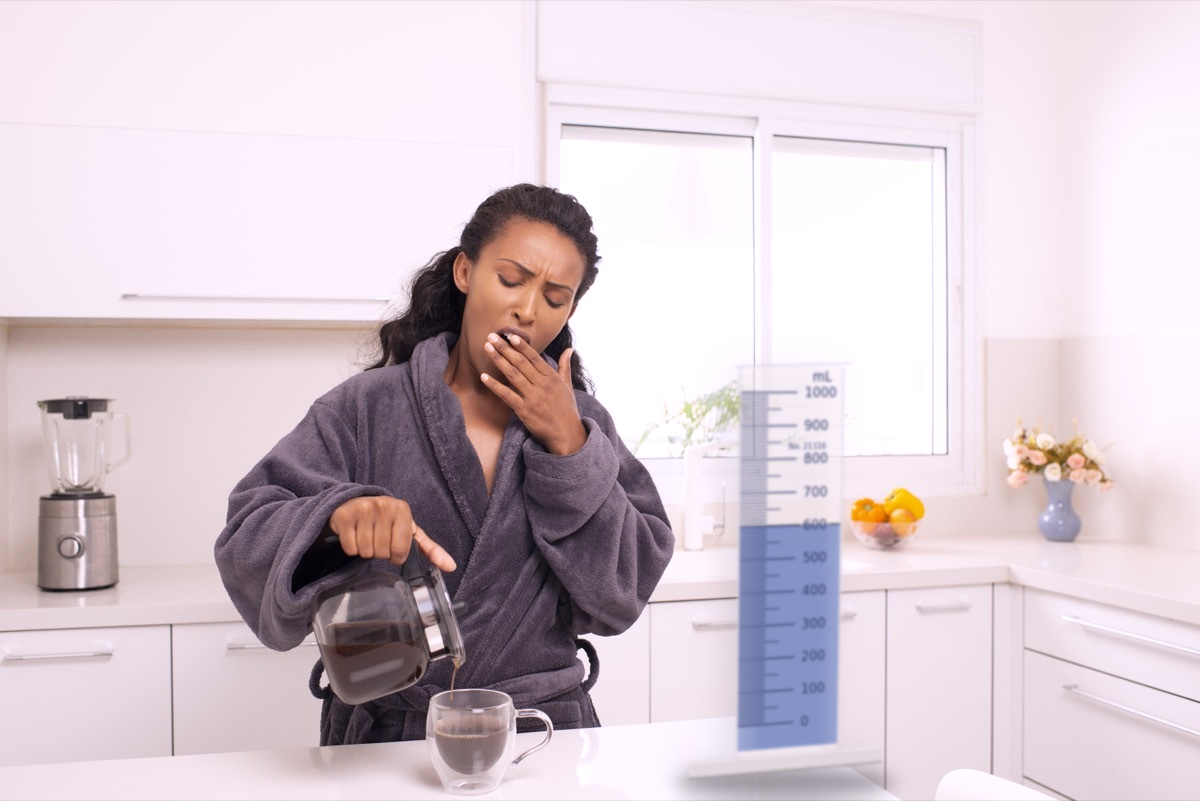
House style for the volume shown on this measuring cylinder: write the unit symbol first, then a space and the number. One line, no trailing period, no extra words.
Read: mL 600
